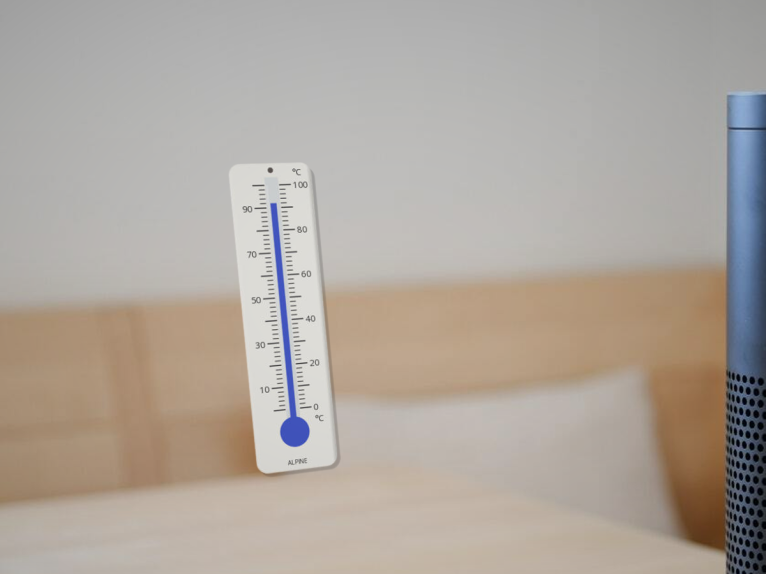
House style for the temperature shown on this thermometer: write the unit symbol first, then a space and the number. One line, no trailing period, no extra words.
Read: °C 92
